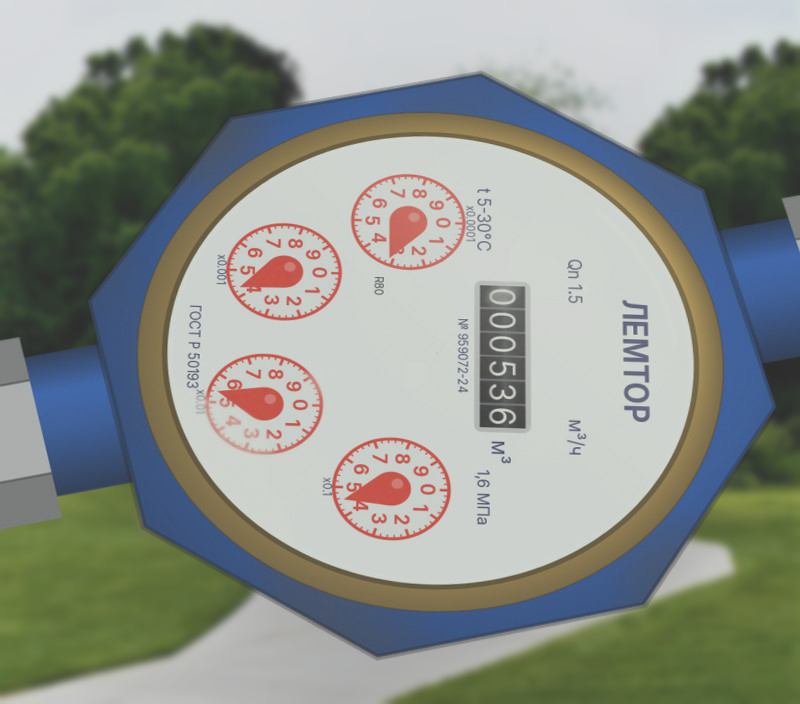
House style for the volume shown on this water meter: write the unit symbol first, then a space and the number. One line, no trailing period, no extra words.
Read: m³ 536.4543
